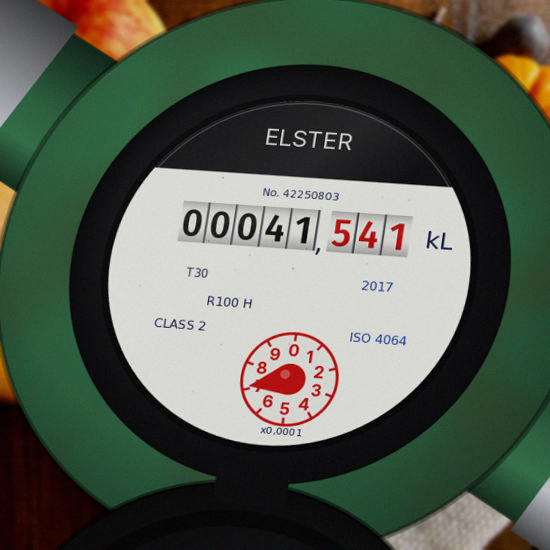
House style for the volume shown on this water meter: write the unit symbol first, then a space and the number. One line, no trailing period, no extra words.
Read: kL 41.5417
